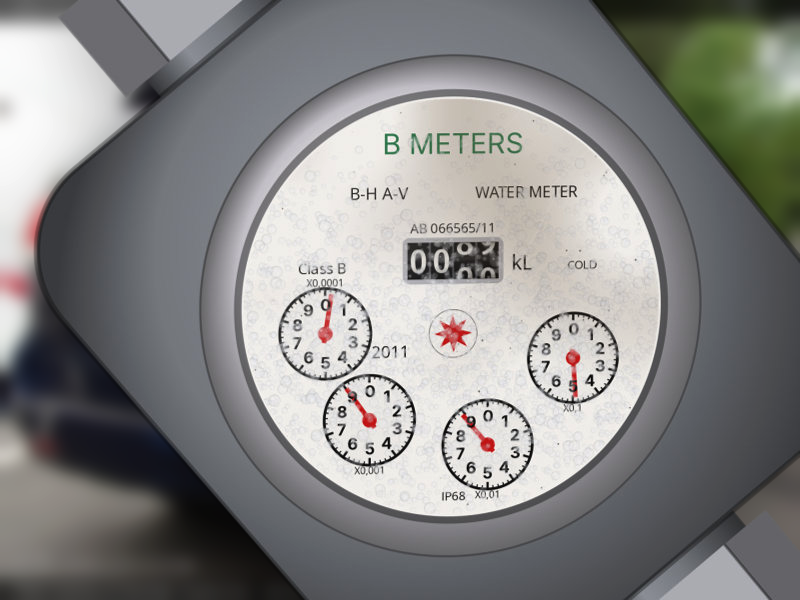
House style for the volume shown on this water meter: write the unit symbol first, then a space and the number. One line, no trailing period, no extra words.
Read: kL 89.4890
